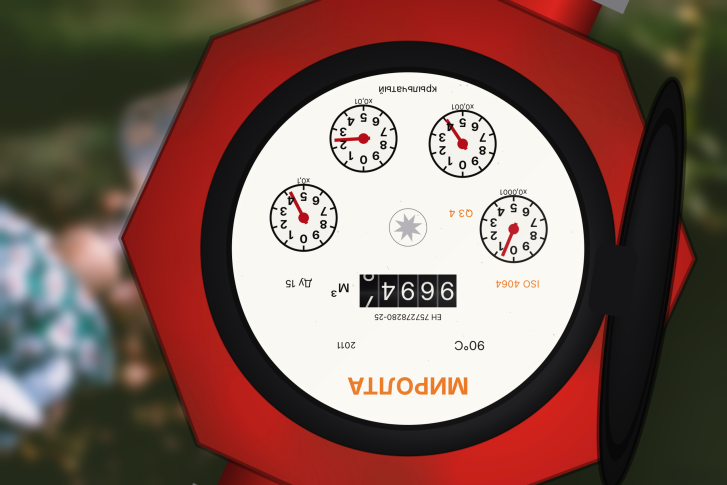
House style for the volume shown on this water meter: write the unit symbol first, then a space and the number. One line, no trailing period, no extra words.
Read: m³ 96947.4240
